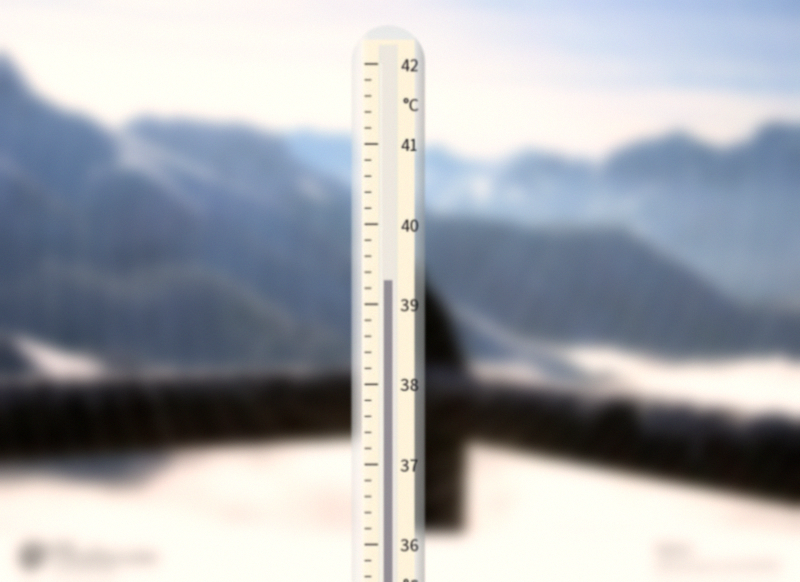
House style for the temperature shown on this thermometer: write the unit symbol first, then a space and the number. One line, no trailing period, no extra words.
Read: °C 39.3
